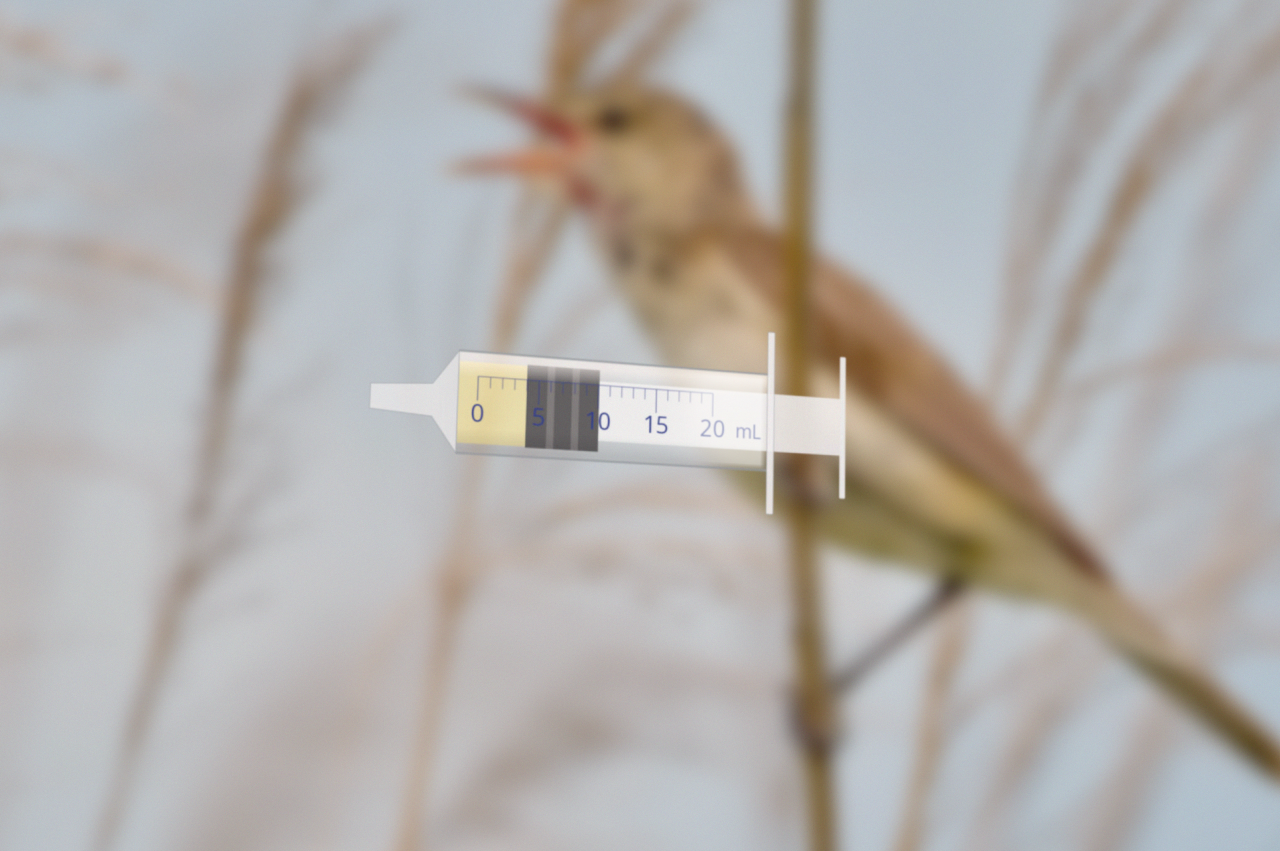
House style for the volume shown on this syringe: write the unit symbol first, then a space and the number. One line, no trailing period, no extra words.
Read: mL 4
